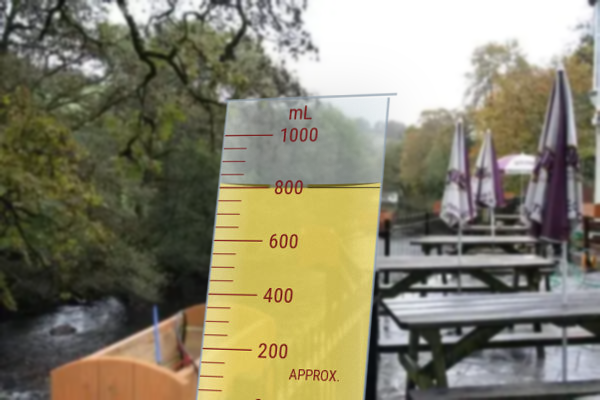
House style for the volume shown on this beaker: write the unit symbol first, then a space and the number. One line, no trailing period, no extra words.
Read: mL 800
